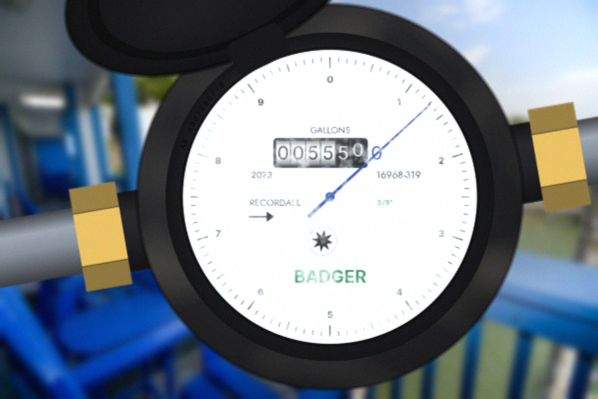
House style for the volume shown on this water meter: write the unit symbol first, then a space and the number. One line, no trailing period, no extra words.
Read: gal 55501.3
